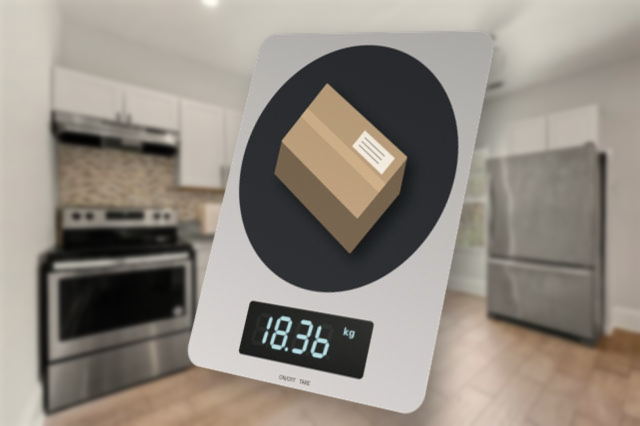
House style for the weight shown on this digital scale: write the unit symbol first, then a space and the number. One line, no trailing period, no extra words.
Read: kg 18.36
